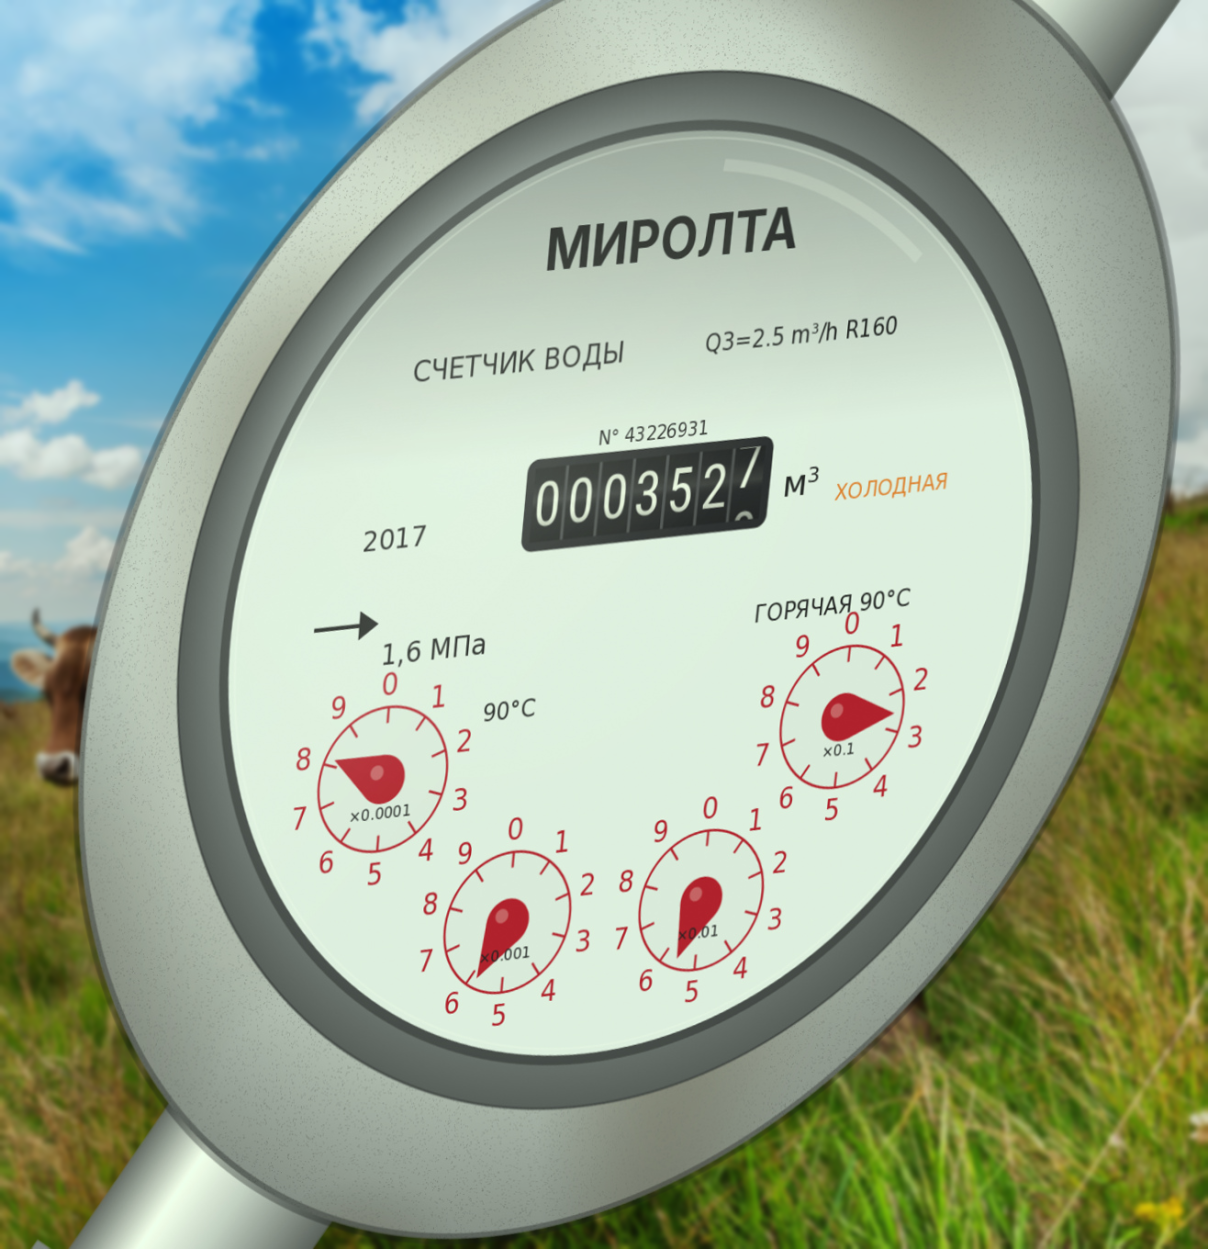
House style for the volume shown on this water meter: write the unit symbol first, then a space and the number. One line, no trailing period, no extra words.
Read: m³ 3527.2558
